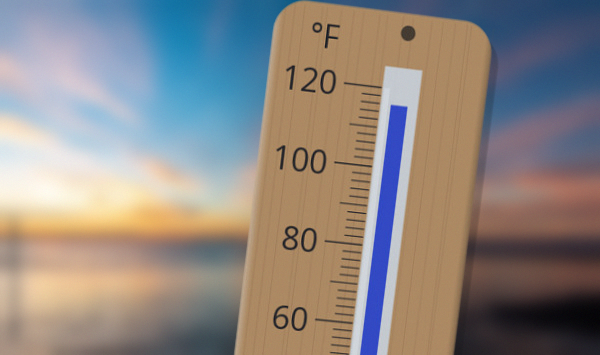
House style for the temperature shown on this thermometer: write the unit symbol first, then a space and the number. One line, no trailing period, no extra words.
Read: °F 116
